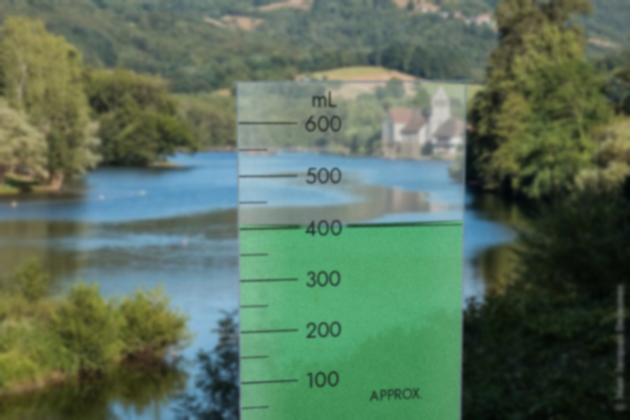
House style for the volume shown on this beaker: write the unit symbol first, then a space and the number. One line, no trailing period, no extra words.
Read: mL 400
